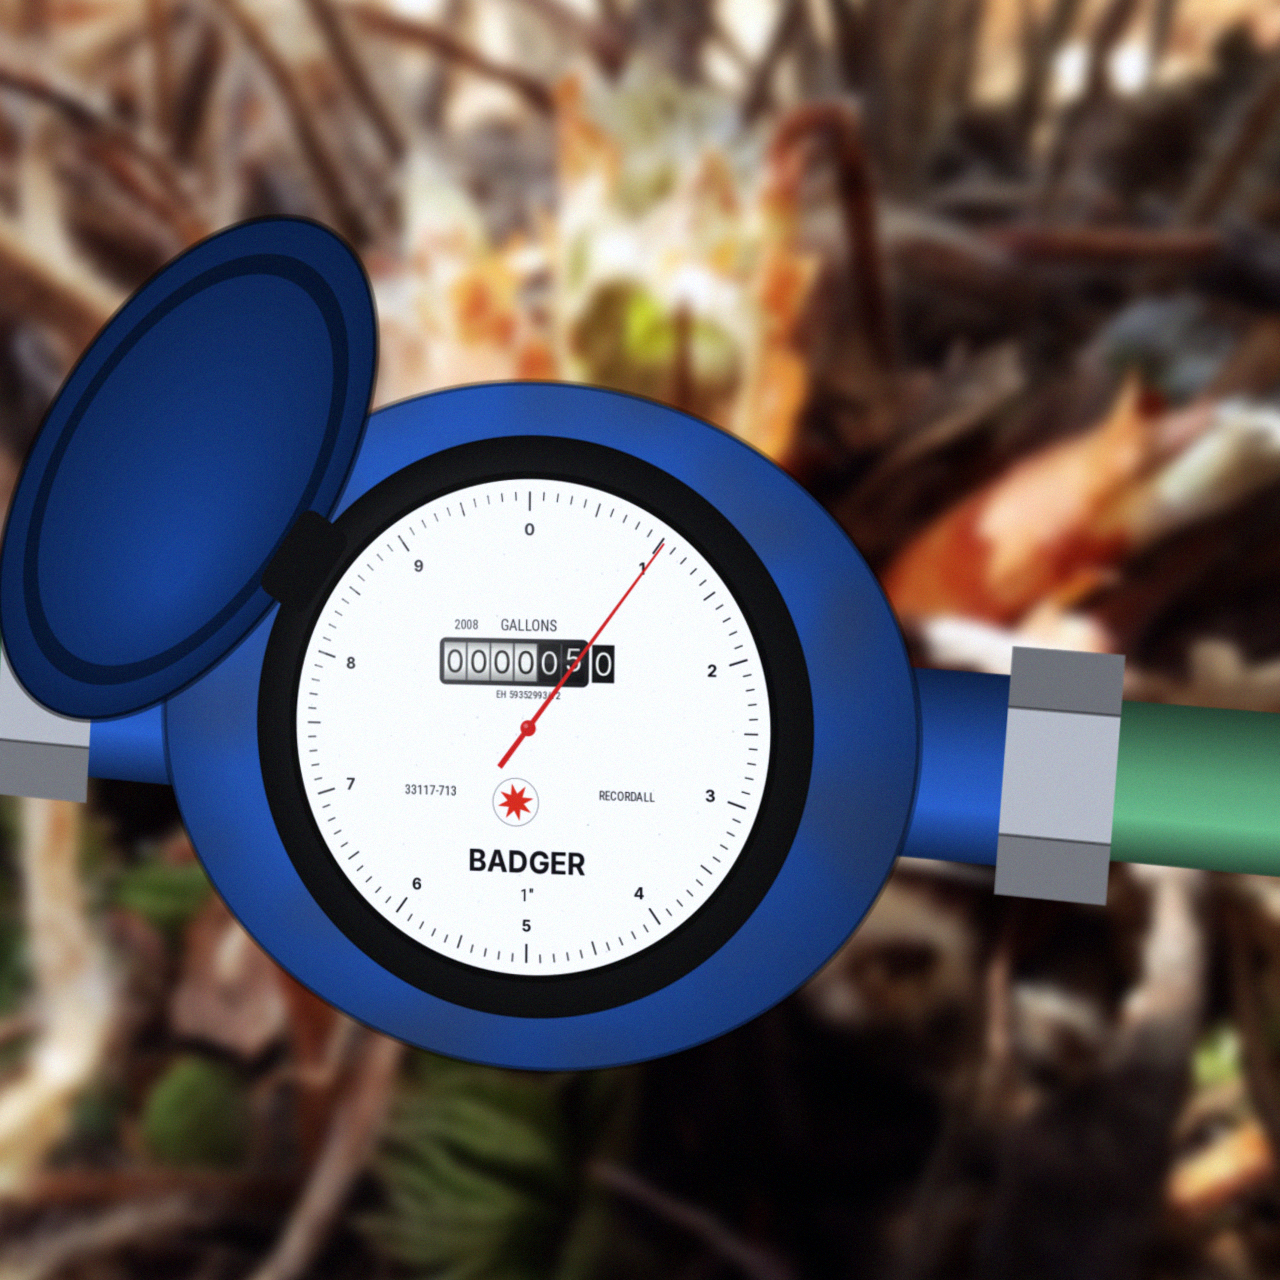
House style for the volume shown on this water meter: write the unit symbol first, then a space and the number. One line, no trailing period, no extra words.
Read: gal 51.0
